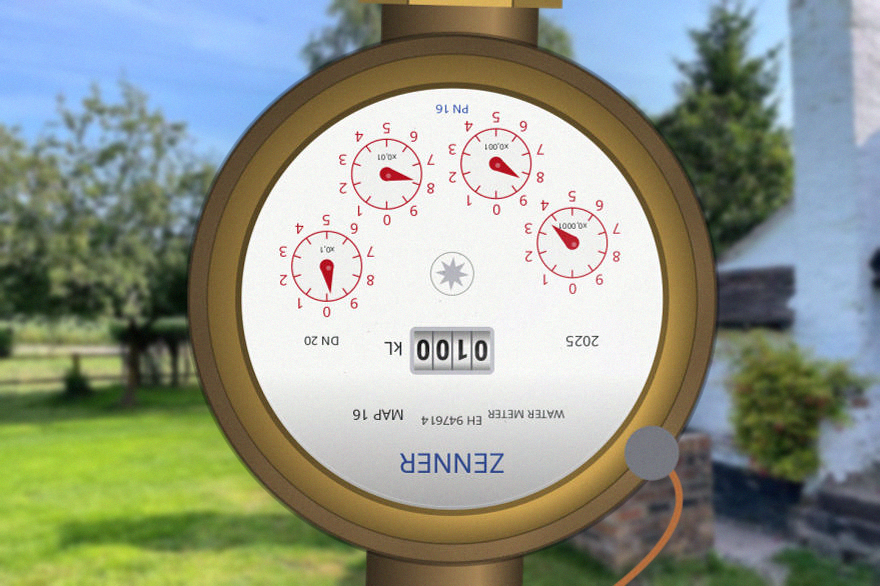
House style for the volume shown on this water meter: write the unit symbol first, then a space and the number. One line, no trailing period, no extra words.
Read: kL 99.9783
